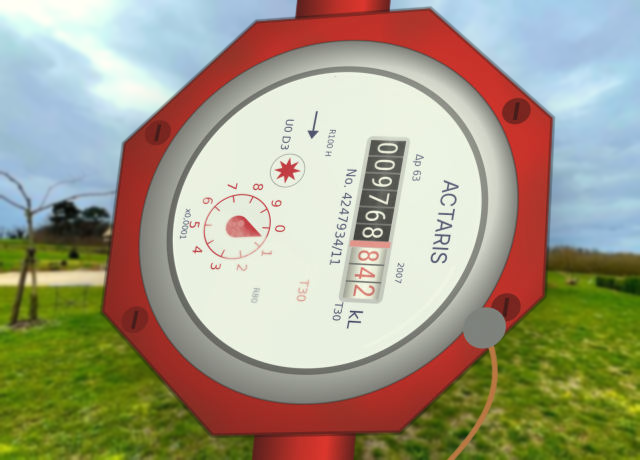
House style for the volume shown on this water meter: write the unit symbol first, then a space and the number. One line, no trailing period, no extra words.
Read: kL 9768.8420
